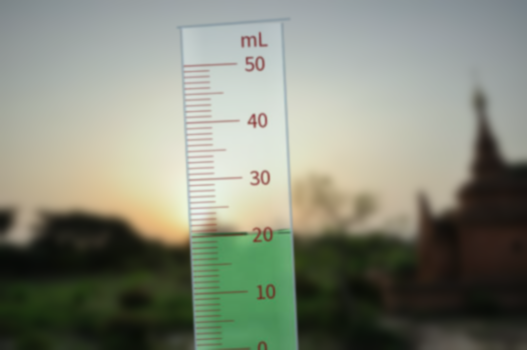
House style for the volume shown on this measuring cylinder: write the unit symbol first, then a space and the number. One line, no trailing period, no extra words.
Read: mL 20
